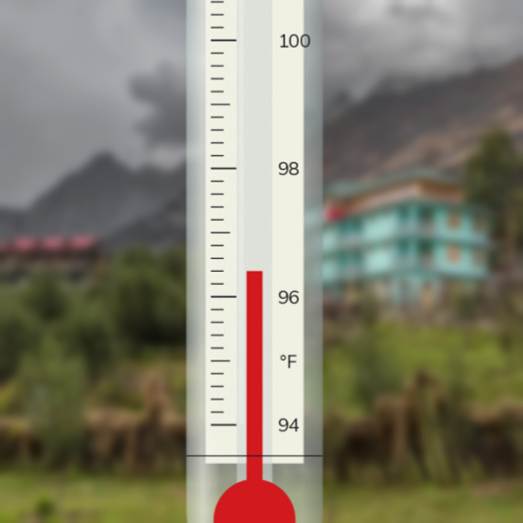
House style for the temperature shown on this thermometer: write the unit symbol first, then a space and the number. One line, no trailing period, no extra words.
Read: °F 96.4
